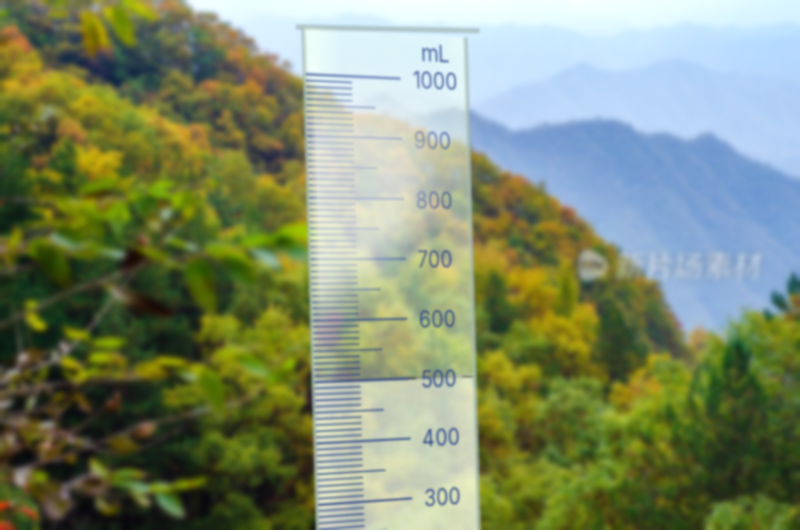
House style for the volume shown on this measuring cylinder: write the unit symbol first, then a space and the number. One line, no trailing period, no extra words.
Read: mL 500
